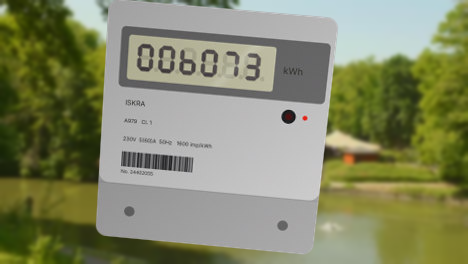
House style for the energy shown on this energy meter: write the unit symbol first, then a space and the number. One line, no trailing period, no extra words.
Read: kWh 6073
